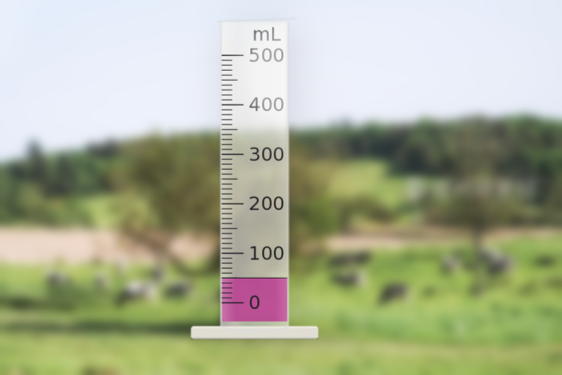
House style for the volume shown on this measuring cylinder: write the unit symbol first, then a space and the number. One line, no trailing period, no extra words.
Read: mL 50
